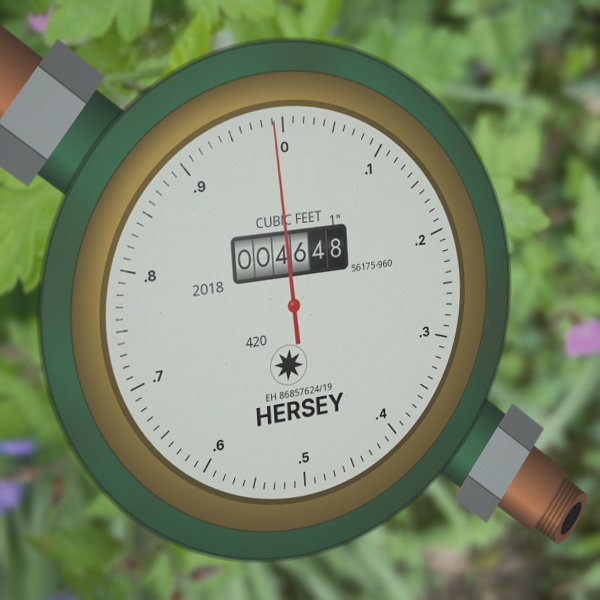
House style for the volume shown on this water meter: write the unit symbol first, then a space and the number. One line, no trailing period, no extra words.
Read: ft³ 4647.99
